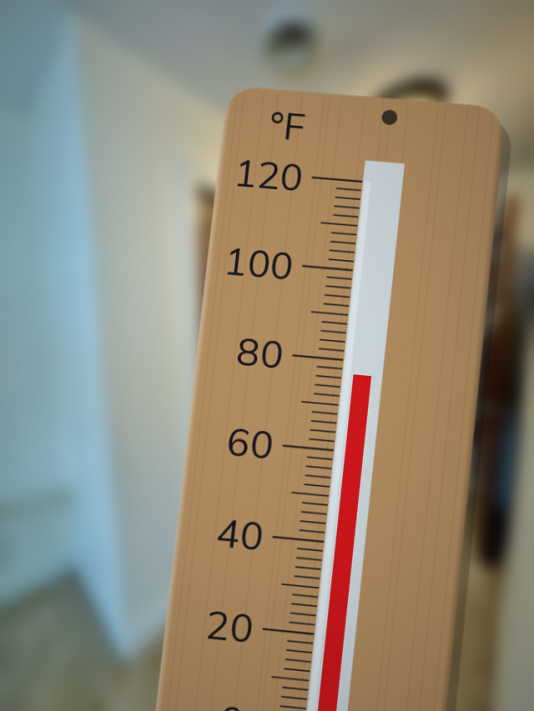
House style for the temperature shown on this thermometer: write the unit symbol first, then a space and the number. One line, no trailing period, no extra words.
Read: °F 77
